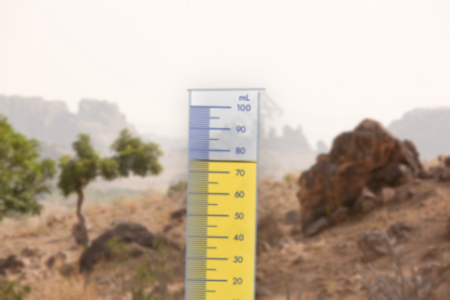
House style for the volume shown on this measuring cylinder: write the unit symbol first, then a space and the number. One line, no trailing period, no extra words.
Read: mL 75
